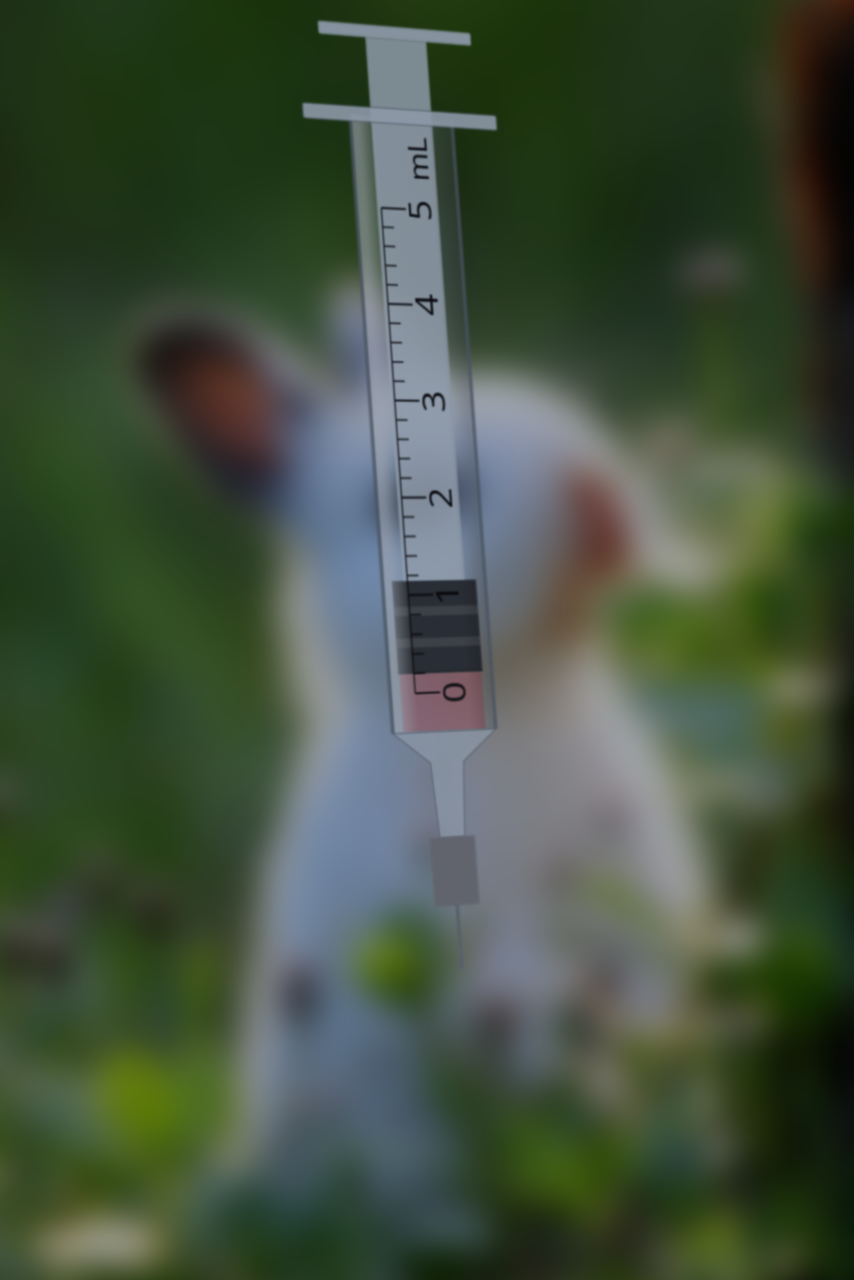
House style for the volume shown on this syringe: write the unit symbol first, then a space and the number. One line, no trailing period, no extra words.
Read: mL 0.2
